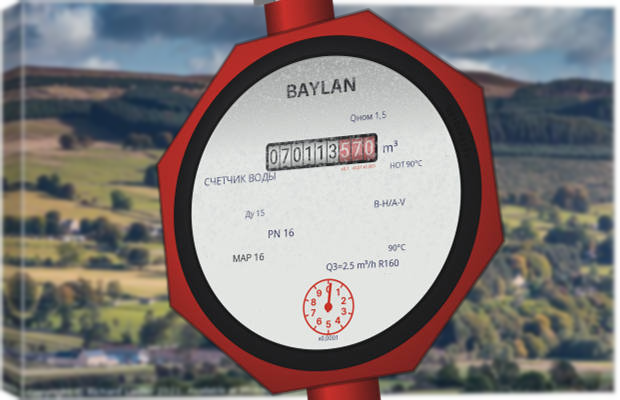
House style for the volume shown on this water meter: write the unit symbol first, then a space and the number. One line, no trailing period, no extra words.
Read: m³ 70113.5700
